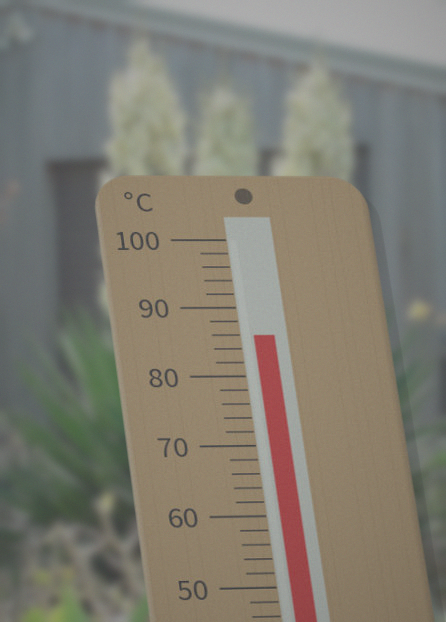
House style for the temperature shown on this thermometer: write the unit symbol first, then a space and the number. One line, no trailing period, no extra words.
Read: °C 86
